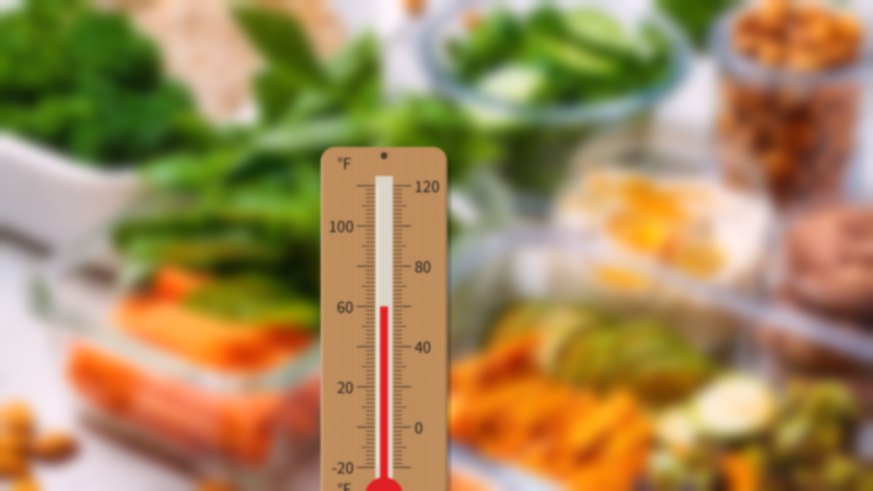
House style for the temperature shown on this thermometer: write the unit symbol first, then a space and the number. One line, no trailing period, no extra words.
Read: °F 60
